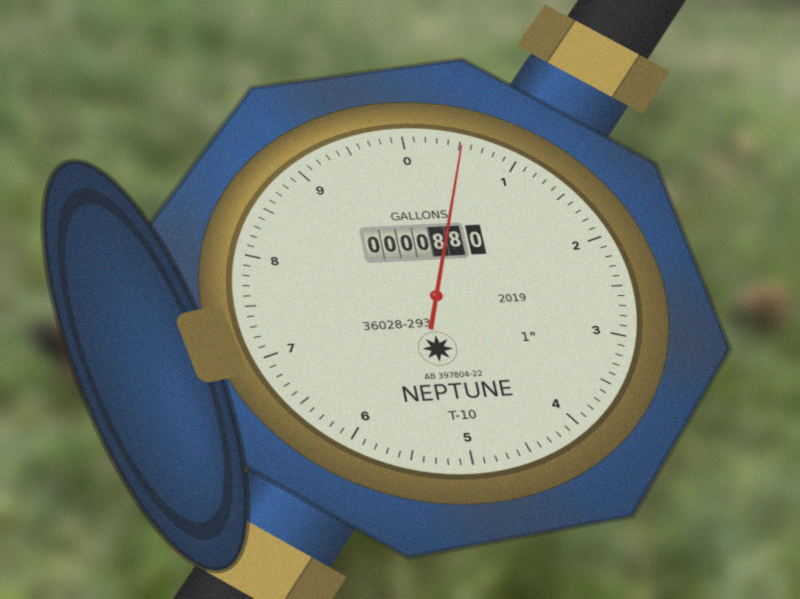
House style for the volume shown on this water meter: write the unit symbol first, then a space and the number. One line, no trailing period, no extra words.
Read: gal 880.5
